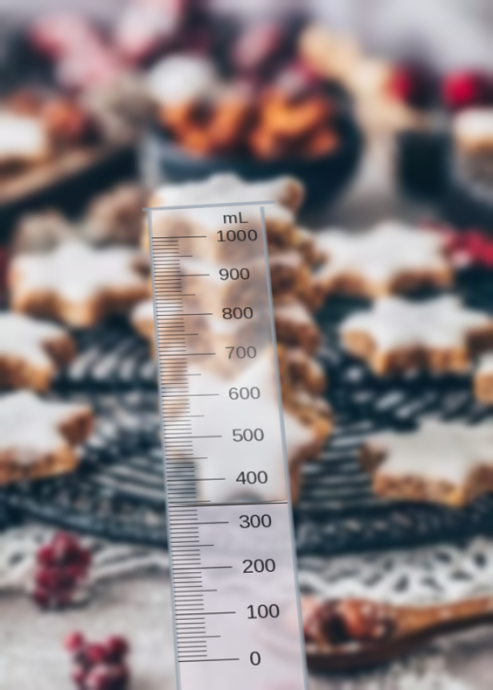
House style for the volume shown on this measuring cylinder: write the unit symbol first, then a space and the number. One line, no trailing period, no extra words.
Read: mL 340
